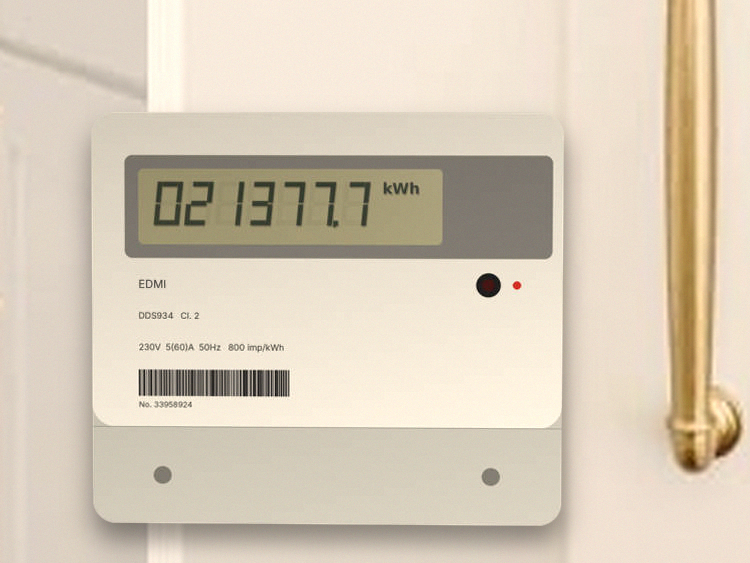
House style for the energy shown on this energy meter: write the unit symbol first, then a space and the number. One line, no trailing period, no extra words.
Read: kWh 21377.7
